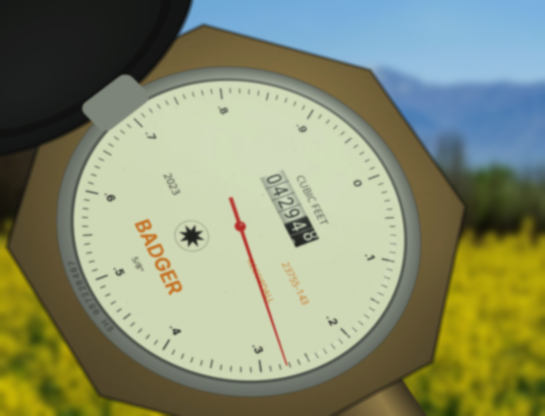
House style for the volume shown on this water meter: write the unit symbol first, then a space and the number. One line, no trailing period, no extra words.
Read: ft³ 42948.27
